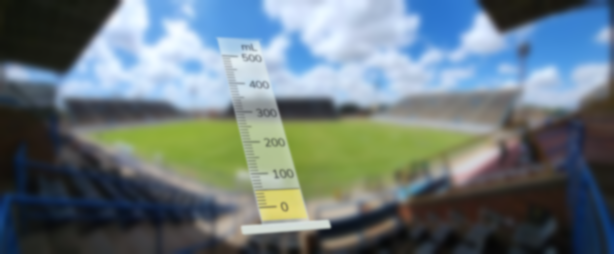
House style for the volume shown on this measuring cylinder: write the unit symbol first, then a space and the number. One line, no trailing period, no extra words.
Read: mL 50
